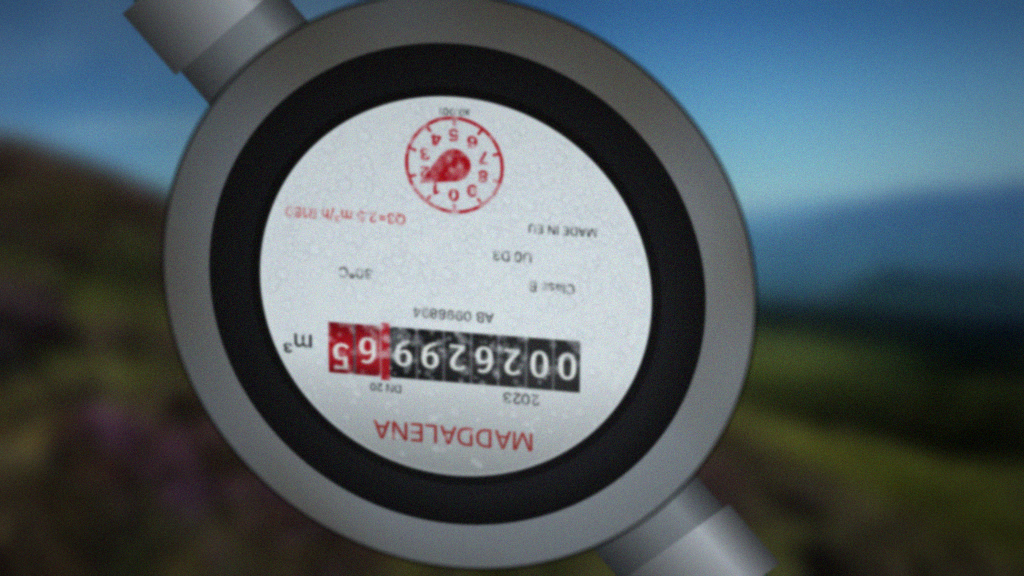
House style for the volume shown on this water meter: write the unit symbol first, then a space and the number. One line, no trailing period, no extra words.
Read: m³ 26299.651
